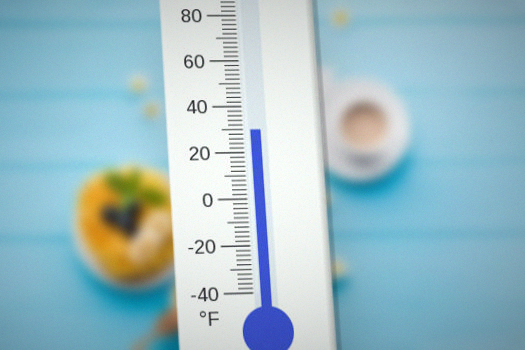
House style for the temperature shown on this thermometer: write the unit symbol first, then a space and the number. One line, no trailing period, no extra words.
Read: °F 30
